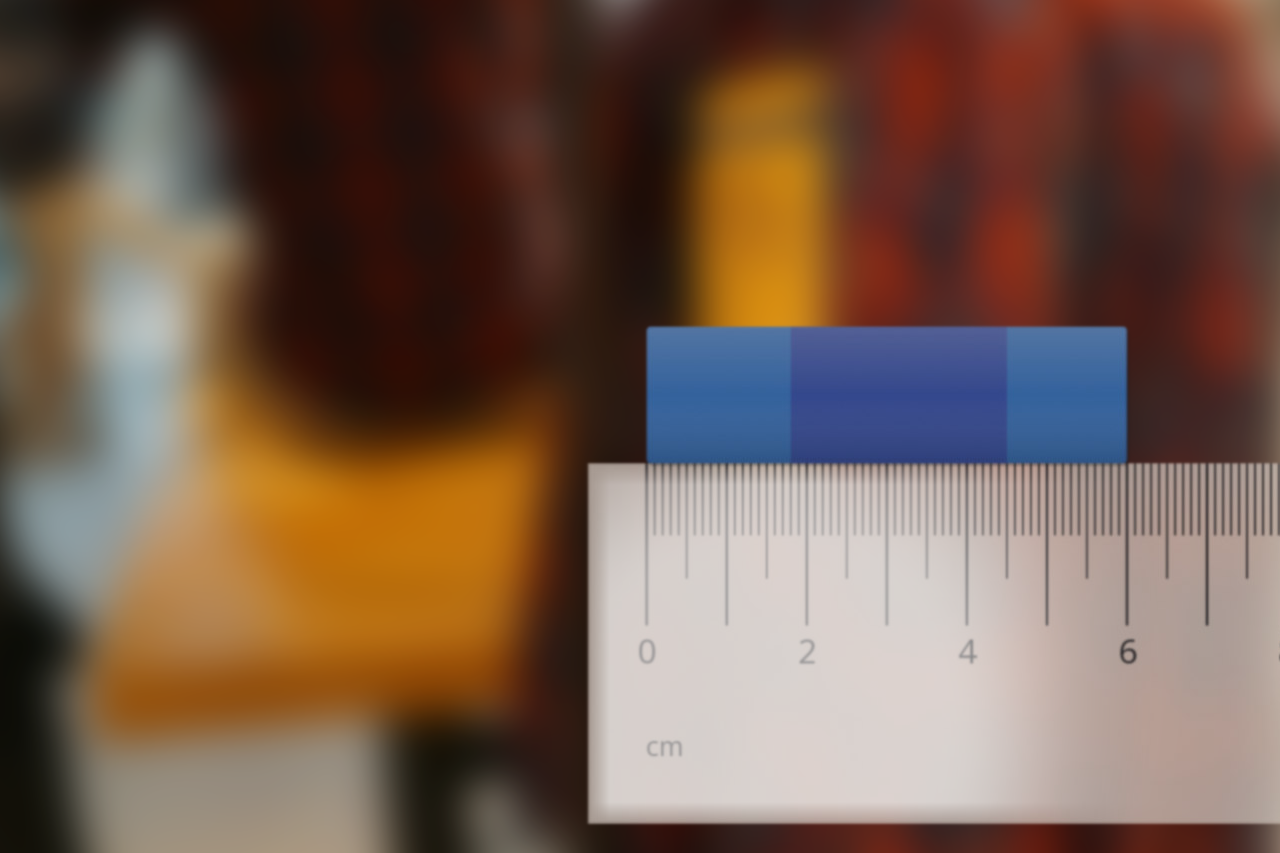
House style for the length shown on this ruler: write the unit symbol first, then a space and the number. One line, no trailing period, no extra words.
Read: cm 6
